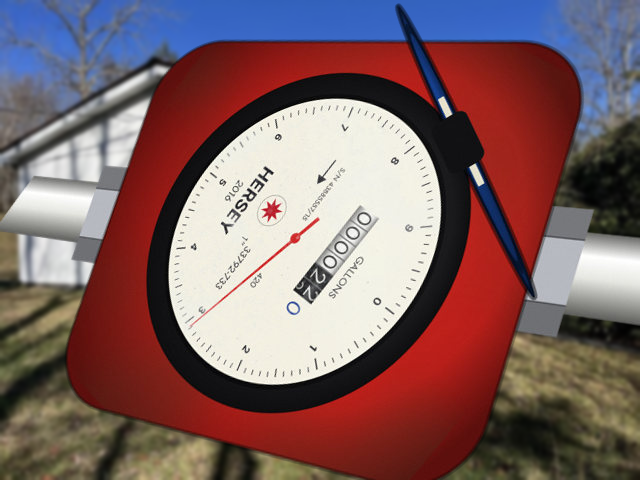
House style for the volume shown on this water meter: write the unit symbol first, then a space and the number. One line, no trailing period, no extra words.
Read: gal 222.9
